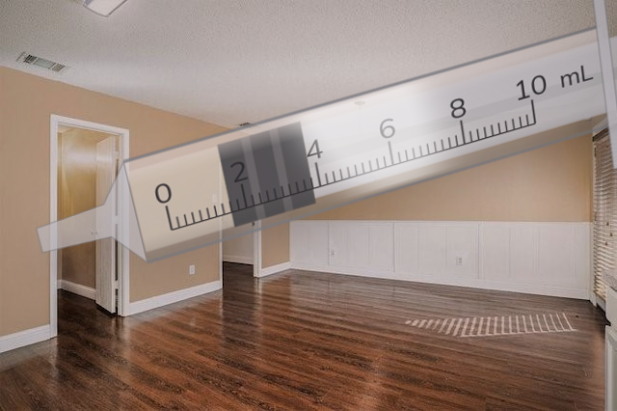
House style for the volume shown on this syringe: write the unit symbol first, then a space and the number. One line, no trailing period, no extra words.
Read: mL 1.6
